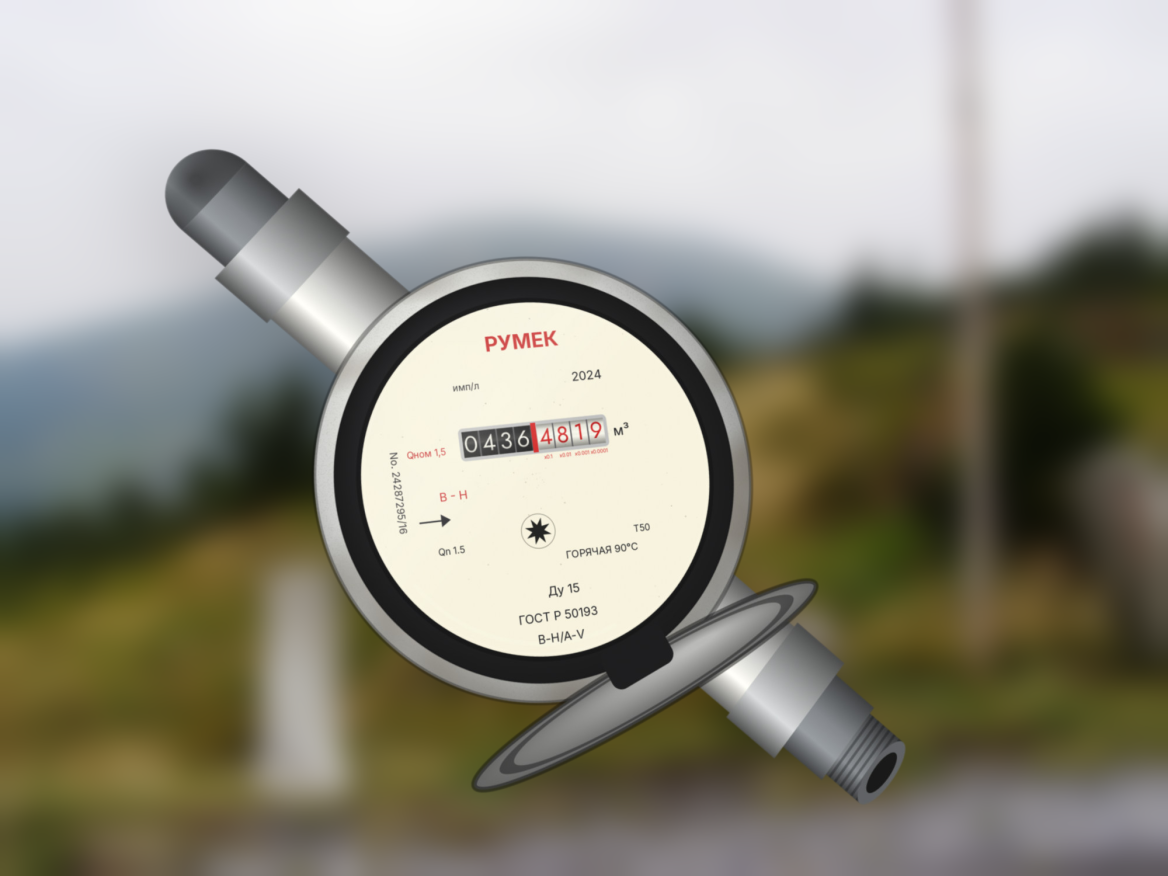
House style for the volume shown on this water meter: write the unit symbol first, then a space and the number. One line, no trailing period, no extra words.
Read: m³ 436.4819
